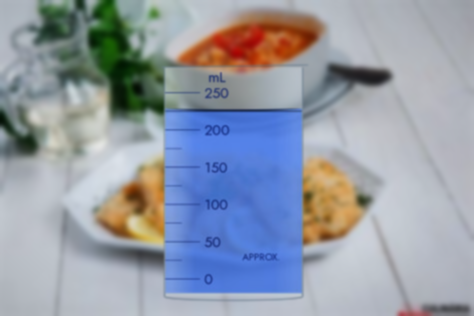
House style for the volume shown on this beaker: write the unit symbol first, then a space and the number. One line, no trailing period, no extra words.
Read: mL 225
